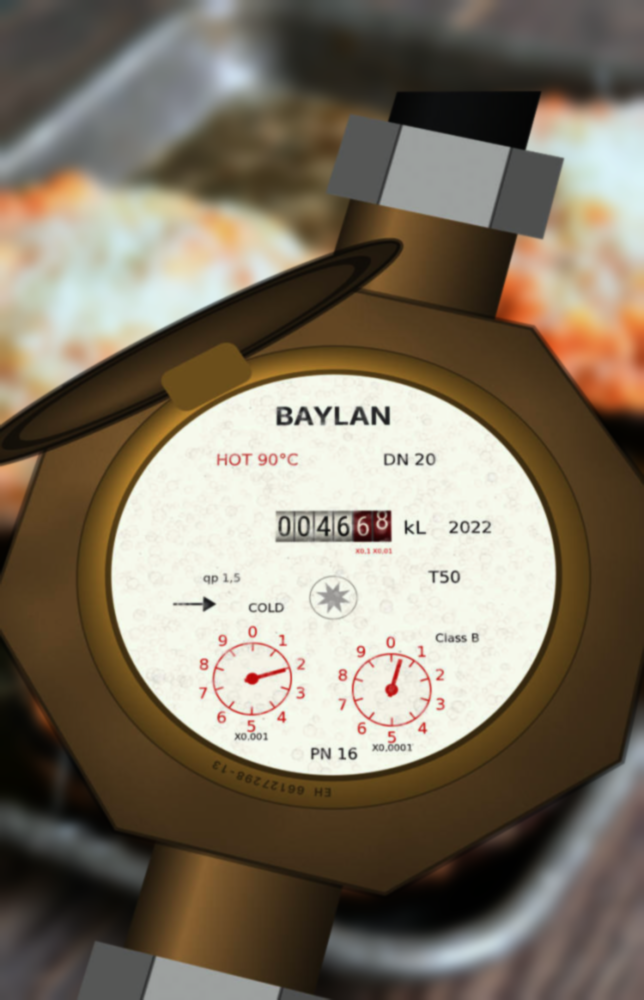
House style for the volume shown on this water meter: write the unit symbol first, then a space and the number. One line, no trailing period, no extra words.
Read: kL 46.6820
